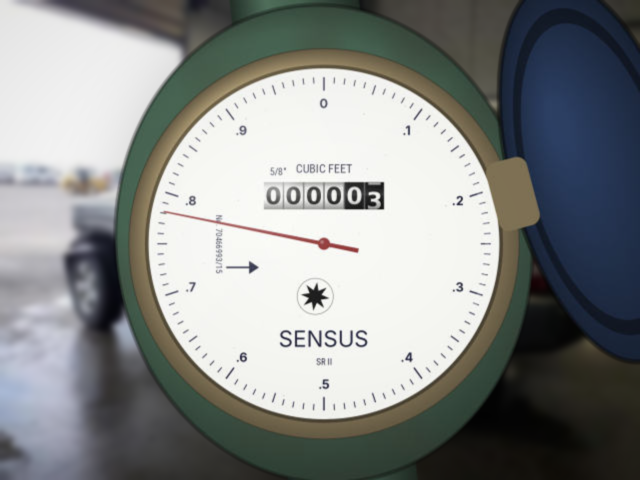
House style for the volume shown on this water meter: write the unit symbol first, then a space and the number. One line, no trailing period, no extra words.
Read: ft³ 2.78
